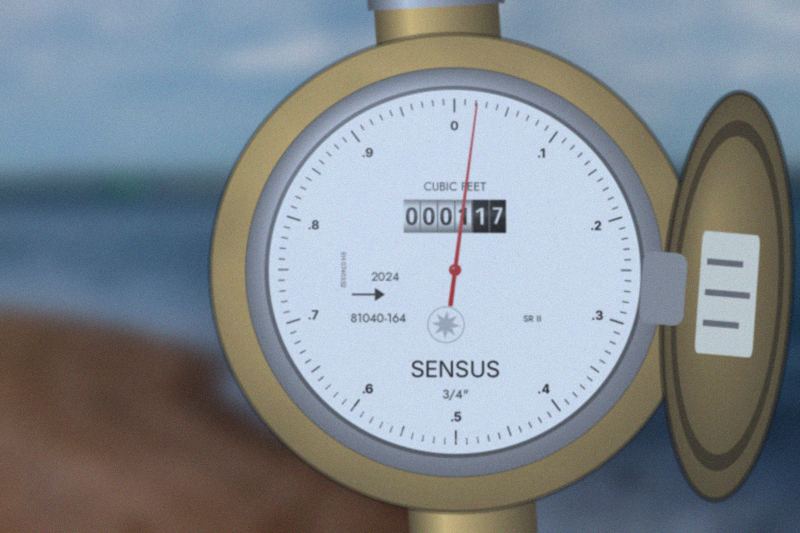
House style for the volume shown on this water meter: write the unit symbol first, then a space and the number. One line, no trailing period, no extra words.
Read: ft³ 117.02
